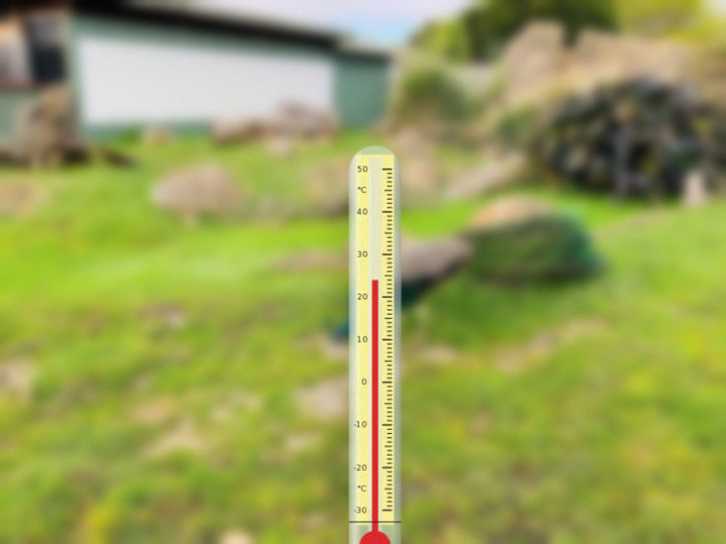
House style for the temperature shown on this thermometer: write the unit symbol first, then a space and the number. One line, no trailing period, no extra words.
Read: °C 24
